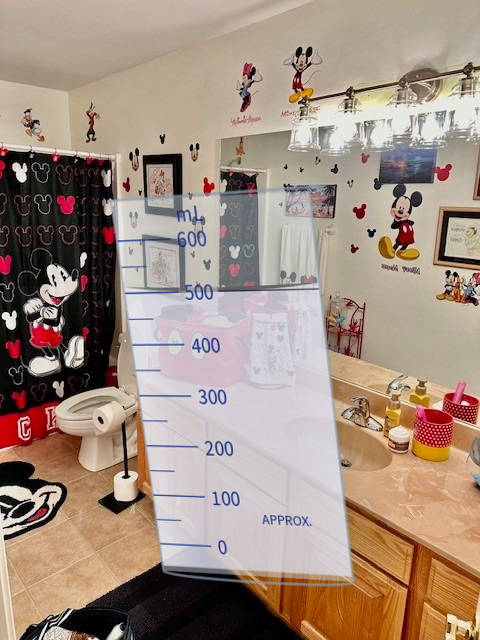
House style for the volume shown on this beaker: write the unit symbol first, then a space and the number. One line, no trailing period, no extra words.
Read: mL 500
